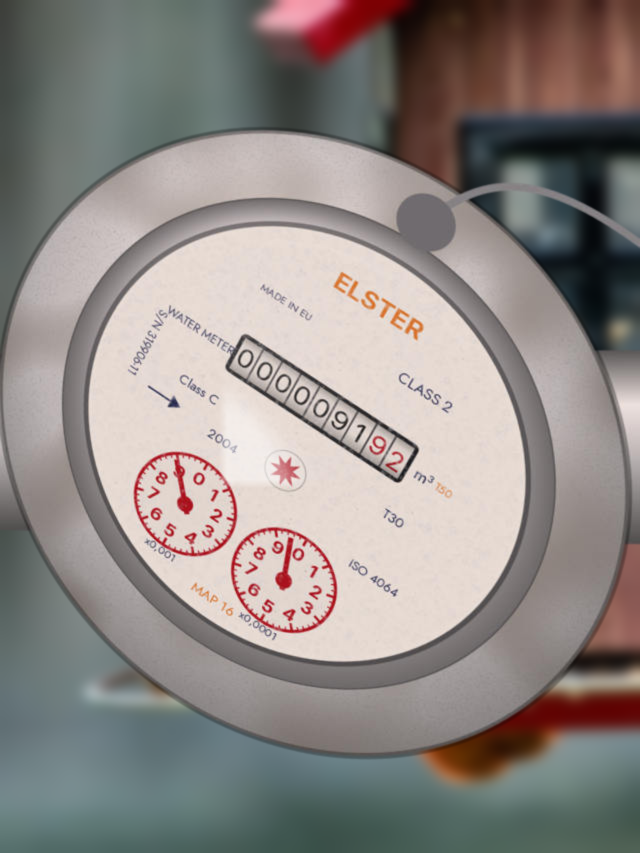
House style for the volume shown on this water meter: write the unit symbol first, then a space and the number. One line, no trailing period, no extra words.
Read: m³ 91.9189
